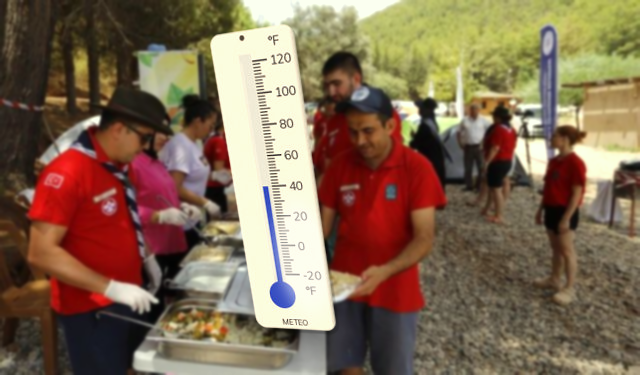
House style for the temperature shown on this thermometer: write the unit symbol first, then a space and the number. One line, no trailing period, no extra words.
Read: °F 40
